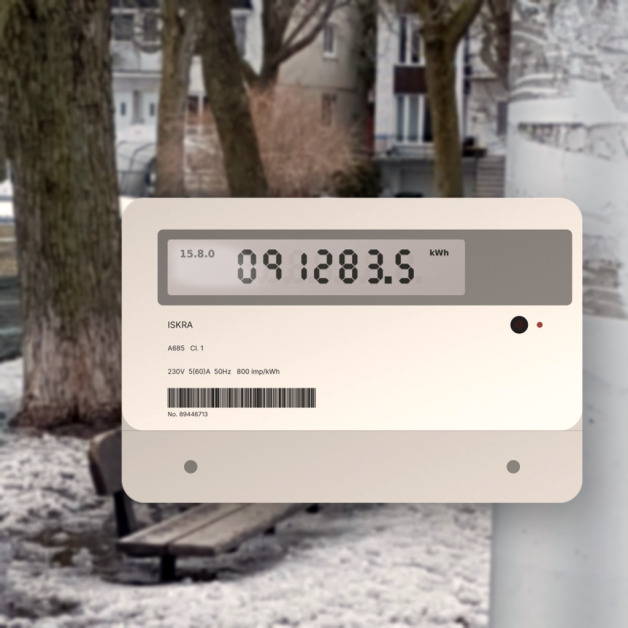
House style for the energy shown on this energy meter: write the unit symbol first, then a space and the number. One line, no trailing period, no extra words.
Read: kWh 91283.5
